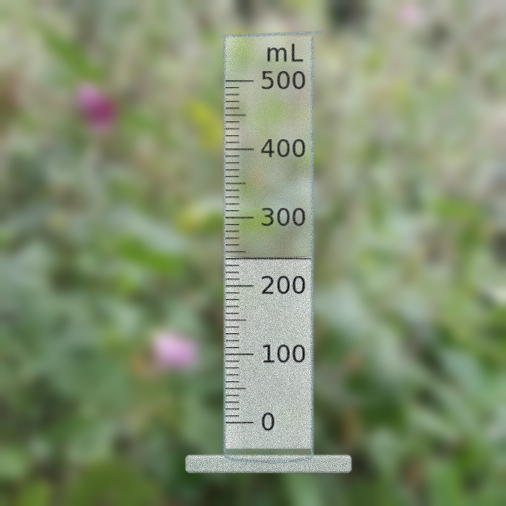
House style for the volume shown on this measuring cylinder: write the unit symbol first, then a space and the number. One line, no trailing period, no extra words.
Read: mL 240
